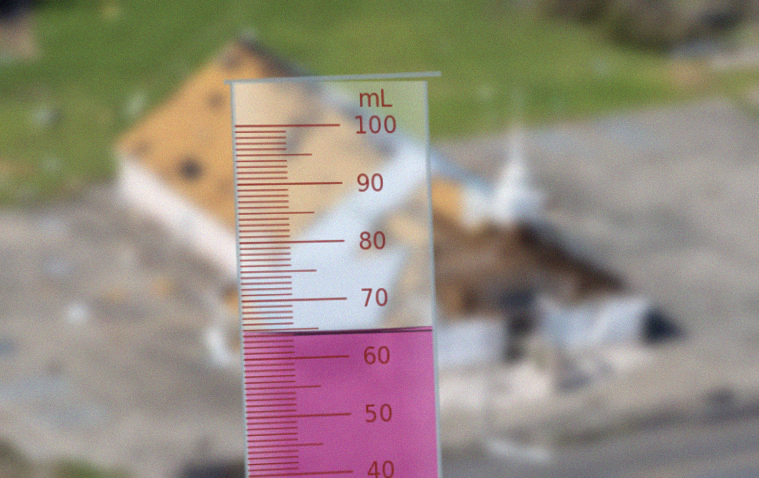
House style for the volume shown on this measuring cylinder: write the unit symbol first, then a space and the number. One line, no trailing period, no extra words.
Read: mL 64
